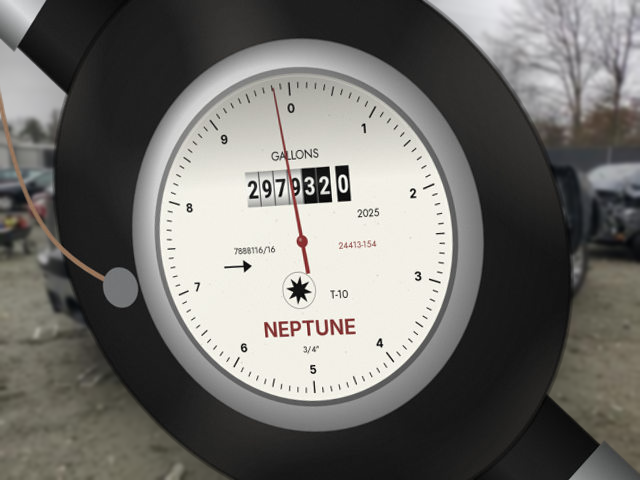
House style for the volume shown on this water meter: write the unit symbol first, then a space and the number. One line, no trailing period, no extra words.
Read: gal 2979319.8
